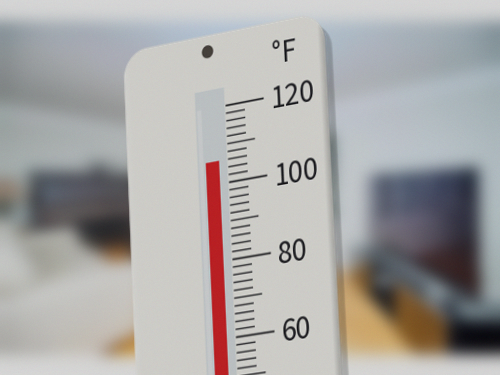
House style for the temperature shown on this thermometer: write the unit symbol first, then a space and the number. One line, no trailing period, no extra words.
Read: °F 106
